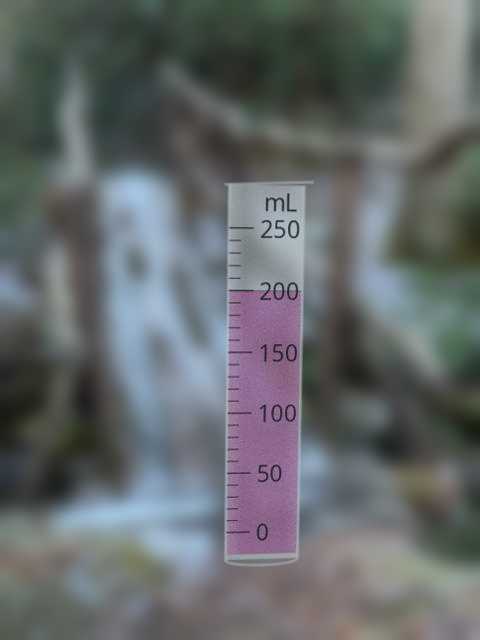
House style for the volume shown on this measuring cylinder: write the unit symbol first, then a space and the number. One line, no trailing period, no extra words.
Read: mL 200
